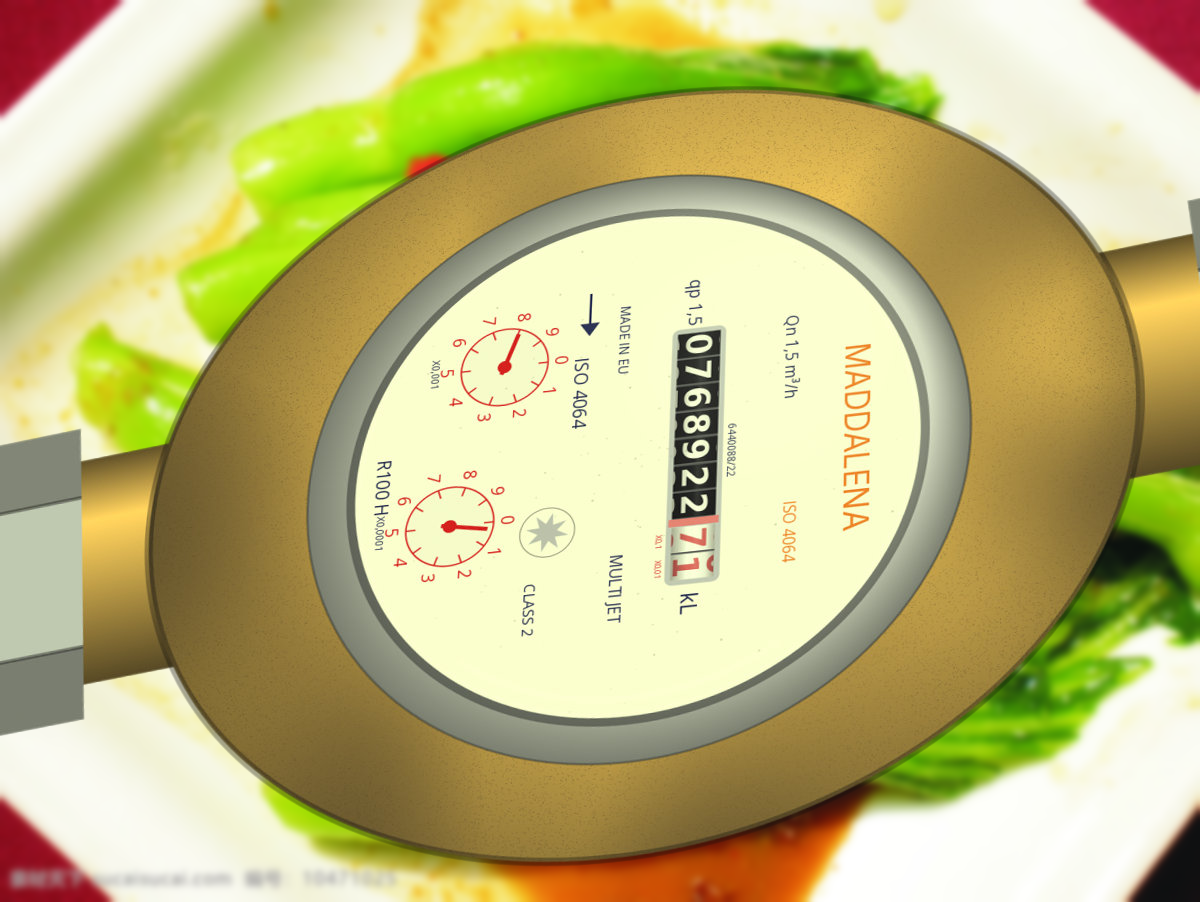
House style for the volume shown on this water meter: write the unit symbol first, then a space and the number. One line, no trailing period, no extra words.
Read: kL 768922.7080
